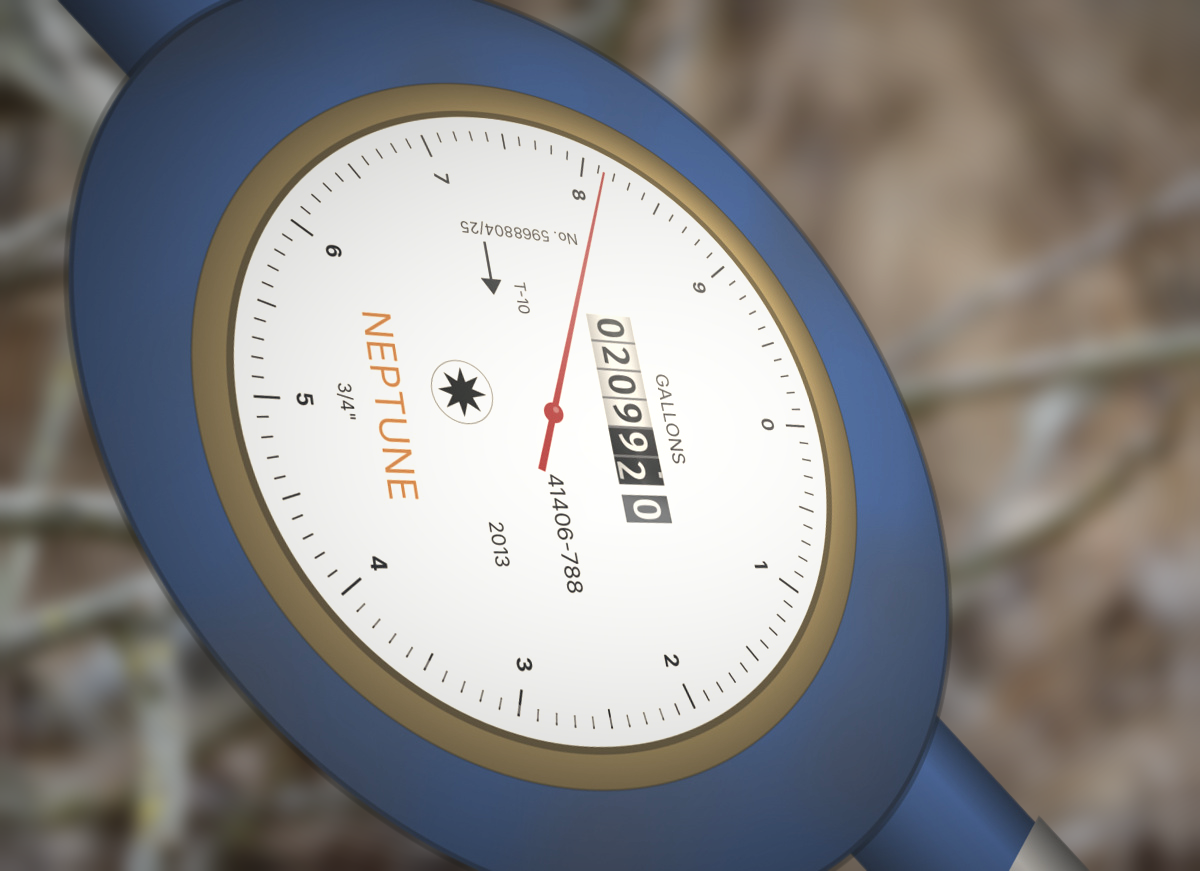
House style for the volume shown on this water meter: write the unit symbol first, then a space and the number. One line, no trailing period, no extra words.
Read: gal 209918.1
